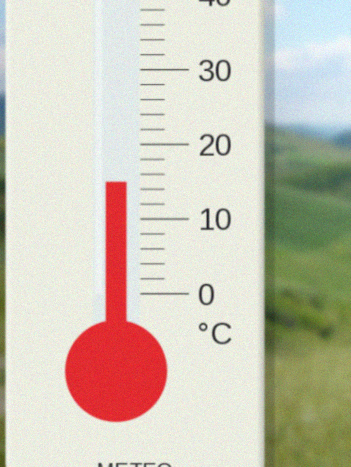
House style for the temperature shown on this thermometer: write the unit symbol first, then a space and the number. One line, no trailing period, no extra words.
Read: °C 15
